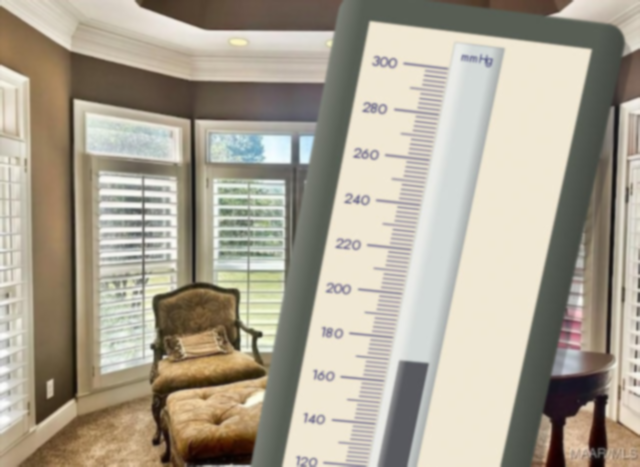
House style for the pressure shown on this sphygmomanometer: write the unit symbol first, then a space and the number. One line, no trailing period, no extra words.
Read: mmHg 170
